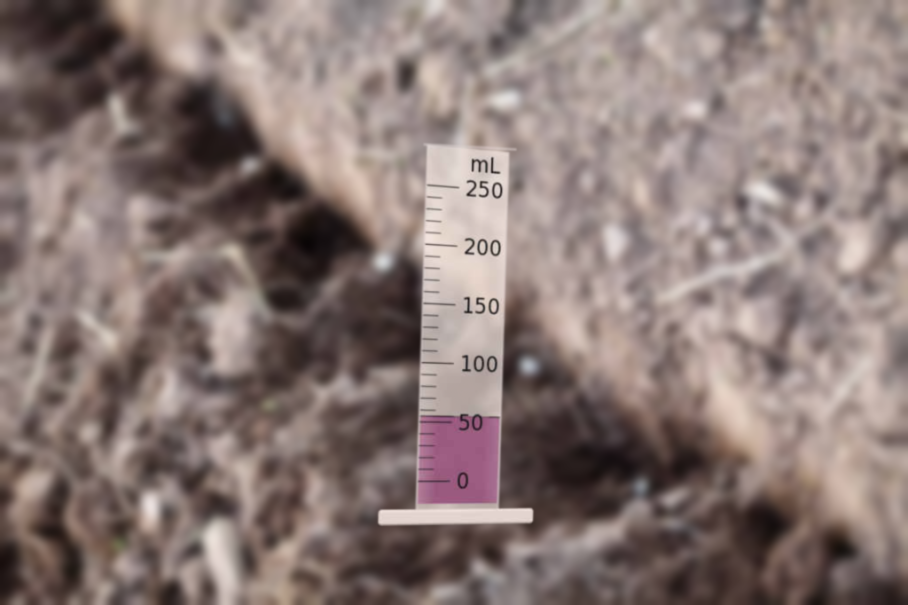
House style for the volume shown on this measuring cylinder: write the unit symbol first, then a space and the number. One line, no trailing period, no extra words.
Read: mL 55
